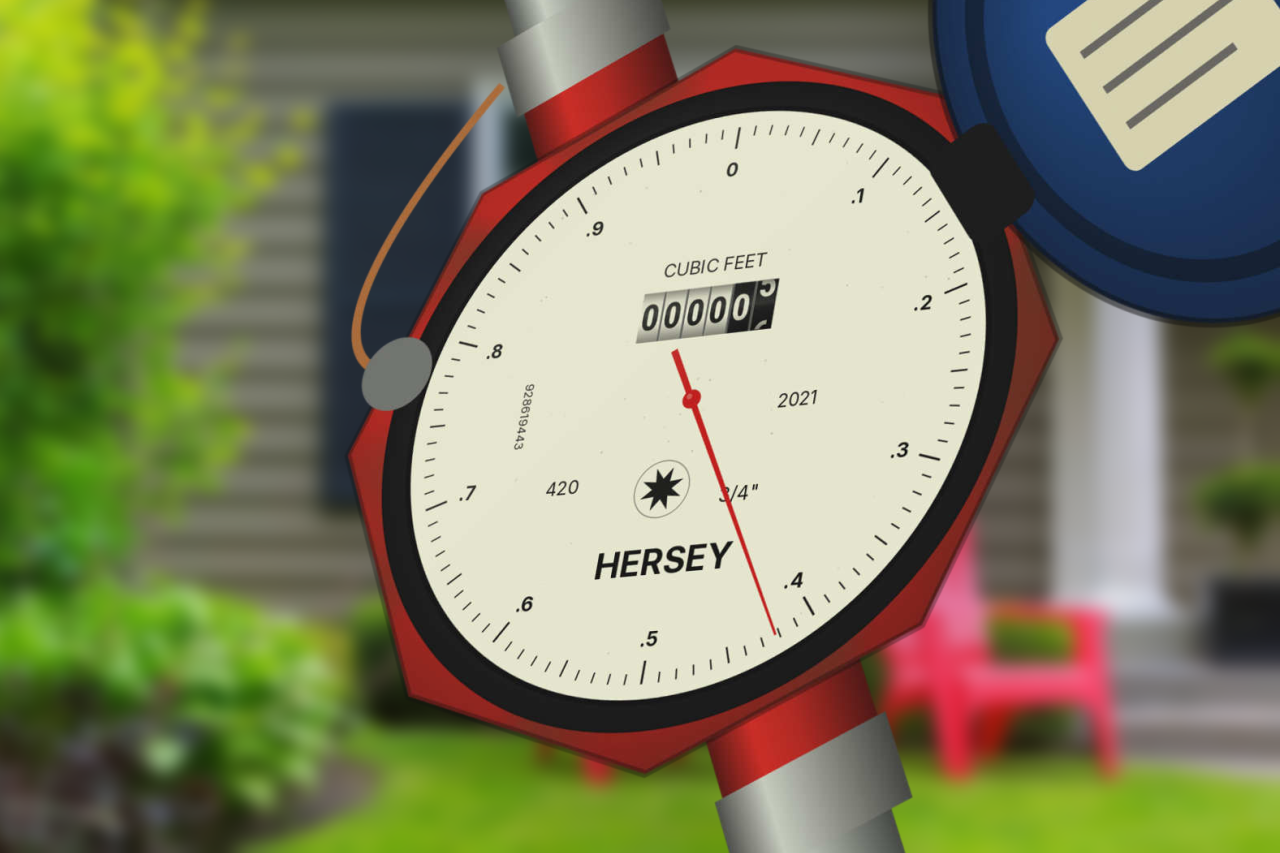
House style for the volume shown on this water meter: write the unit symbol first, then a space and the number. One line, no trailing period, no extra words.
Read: ft³ 5.42
